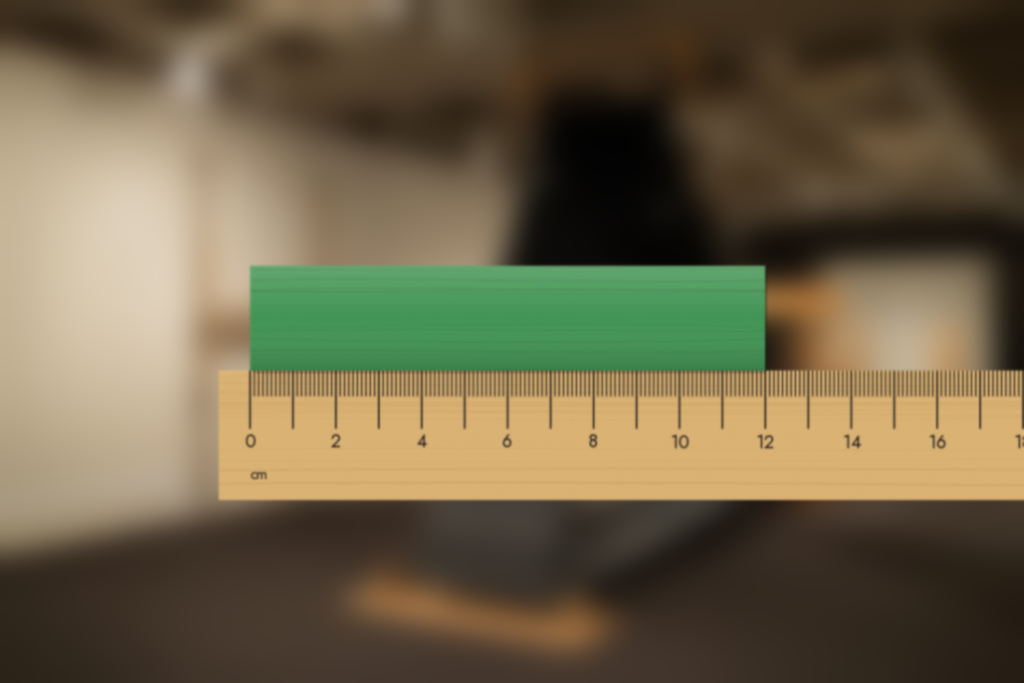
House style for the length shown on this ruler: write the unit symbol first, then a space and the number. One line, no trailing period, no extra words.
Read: cm 12
